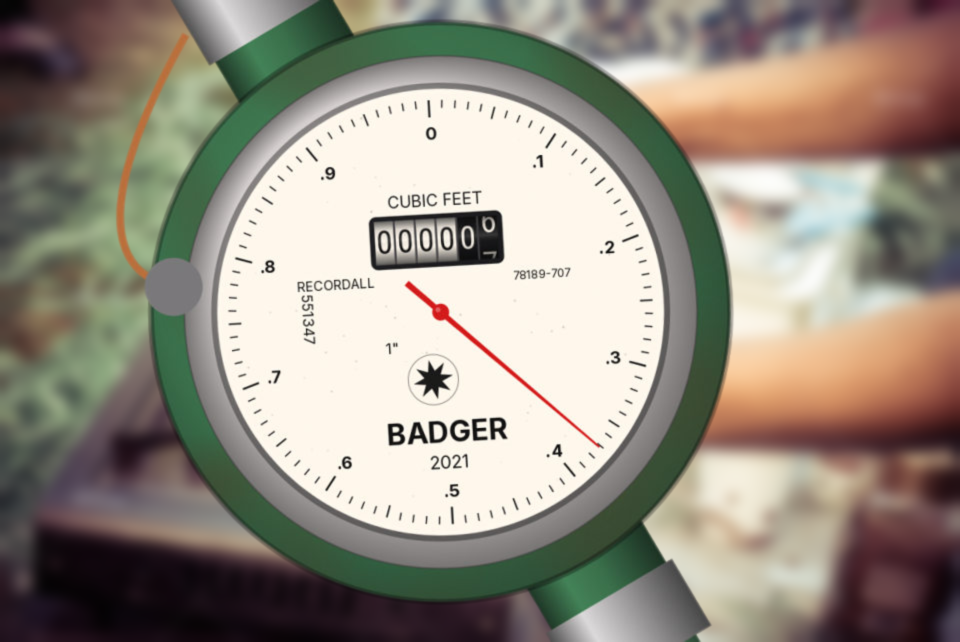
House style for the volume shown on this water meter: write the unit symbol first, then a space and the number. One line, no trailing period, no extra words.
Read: ft³ 6.37
